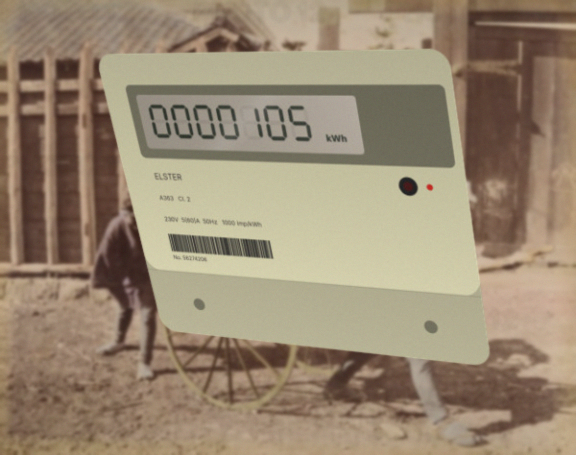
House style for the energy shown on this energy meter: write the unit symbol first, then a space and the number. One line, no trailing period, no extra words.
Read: kWh 105
